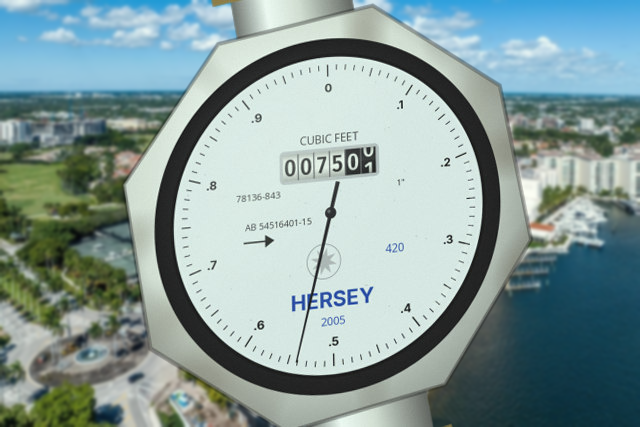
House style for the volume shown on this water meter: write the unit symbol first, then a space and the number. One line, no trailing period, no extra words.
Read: ft³ 7500.54
